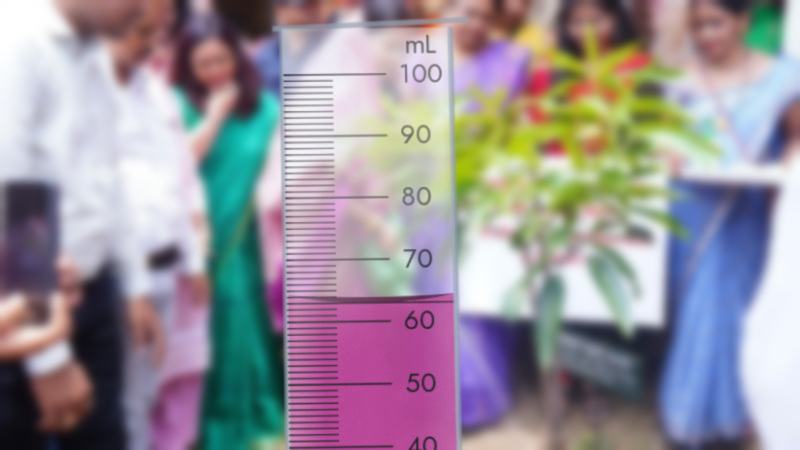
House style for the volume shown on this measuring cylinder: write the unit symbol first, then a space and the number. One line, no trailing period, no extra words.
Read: mL 63
